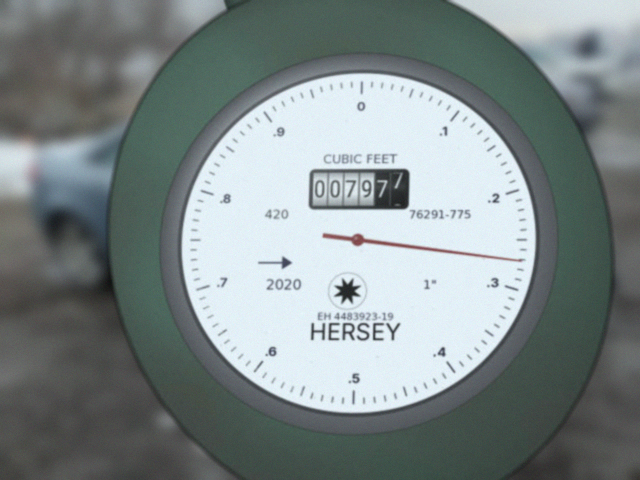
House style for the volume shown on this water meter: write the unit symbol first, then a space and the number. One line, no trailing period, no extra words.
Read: ft³ 7977.27
